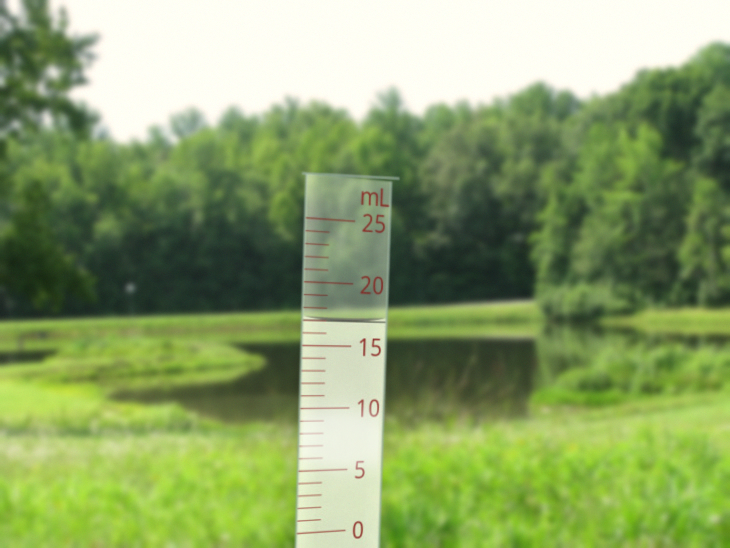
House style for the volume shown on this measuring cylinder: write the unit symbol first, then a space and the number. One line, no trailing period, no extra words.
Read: mL 17
